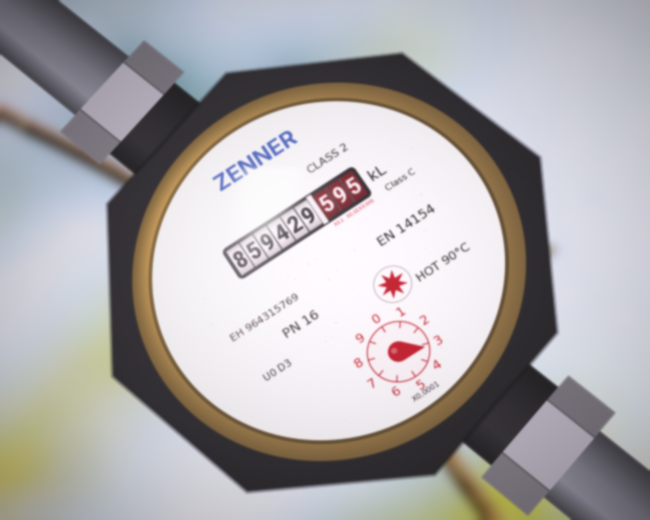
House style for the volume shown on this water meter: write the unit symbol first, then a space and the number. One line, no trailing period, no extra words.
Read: kL 859429.5953
